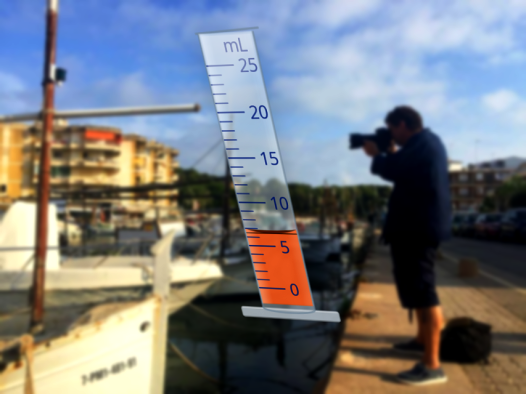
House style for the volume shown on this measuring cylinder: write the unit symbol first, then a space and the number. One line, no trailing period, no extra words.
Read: mL 6.5
